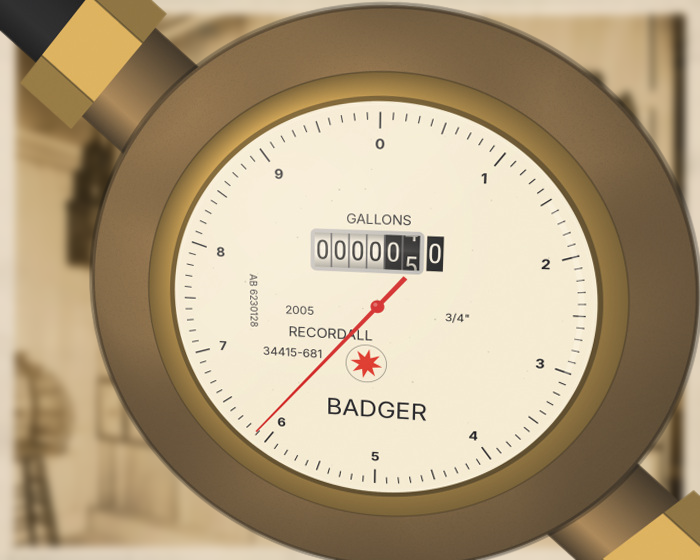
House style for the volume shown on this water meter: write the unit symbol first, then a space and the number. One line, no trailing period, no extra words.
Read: gal 46.1
